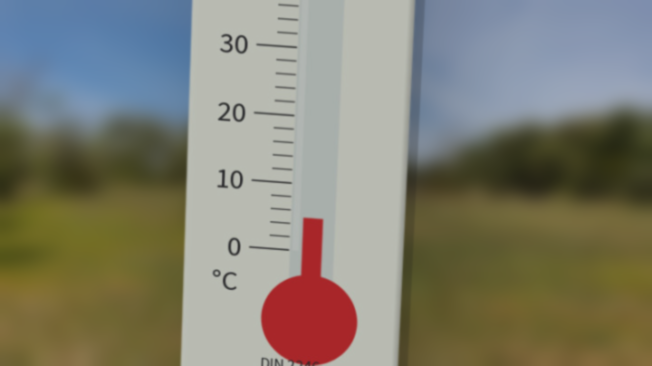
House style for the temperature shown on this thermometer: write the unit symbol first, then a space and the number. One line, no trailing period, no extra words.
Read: °C 5
